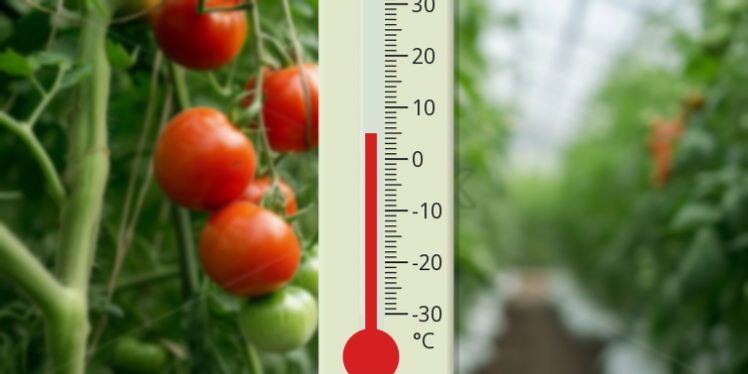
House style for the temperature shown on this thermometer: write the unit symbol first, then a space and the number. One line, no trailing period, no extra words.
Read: °C 5
